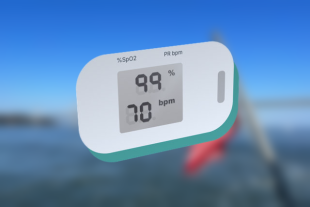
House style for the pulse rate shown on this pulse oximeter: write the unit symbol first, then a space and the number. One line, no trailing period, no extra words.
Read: bpm 70
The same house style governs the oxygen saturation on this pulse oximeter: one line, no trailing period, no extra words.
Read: % 99
